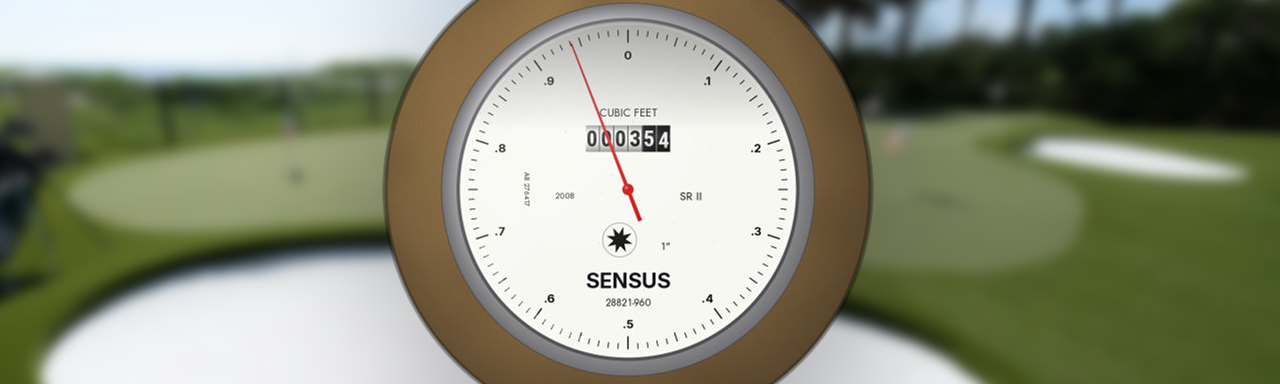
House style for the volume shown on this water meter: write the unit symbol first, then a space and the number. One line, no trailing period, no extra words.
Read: ft³ 353.94
